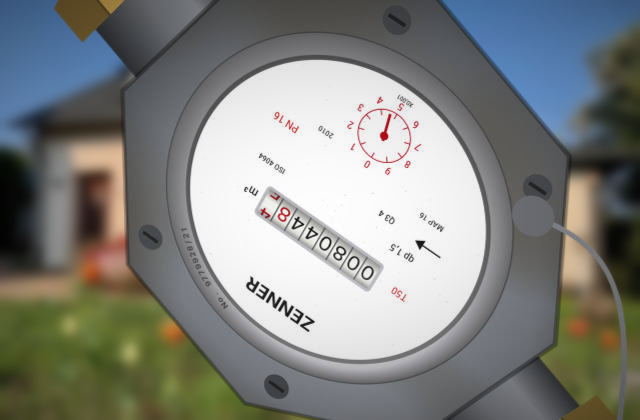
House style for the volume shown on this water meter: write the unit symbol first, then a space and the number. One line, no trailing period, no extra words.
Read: m³ 8044.844
